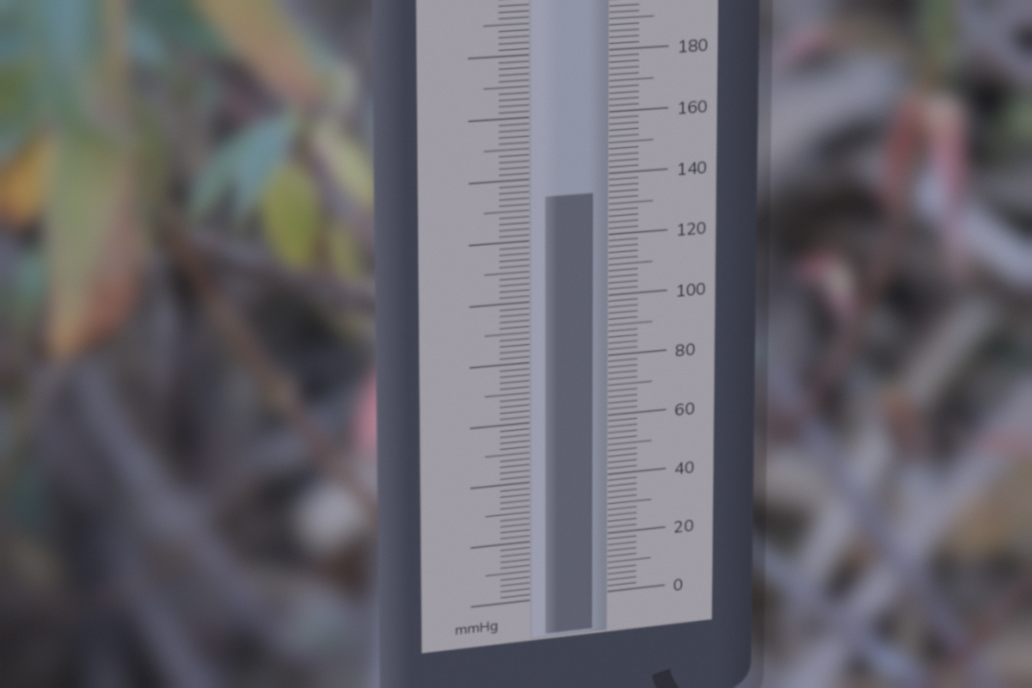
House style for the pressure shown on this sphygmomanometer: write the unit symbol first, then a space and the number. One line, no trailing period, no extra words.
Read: mmHg 134
